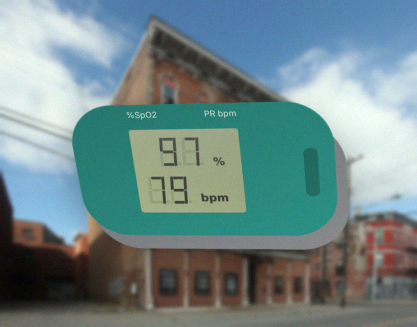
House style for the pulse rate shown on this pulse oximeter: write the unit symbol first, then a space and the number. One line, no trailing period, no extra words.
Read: bpm 79
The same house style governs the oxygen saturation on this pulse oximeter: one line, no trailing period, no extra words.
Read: % 97
